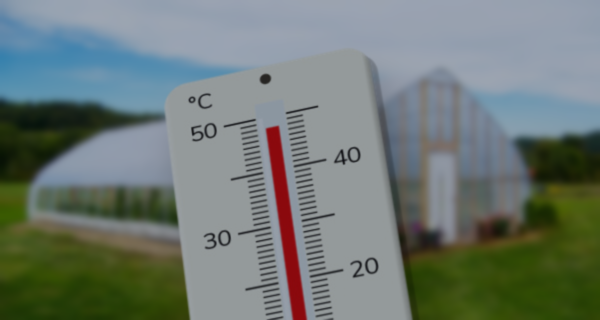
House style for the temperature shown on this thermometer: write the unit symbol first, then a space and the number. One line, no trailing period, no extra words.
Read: °C 48
